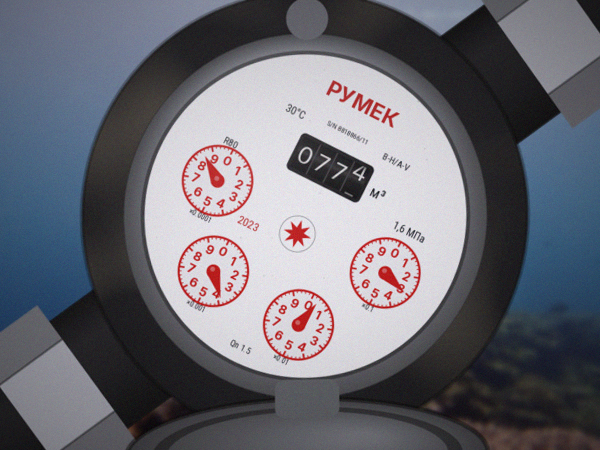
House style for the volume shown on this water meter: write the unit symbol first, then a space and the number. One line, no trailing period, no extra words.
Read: m³ 774.3038
